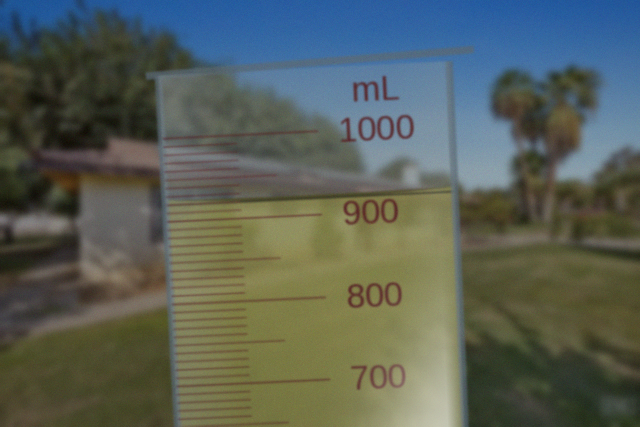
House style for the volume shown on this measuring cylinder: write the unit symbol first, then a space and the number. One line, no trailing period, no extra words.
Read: mL 920
